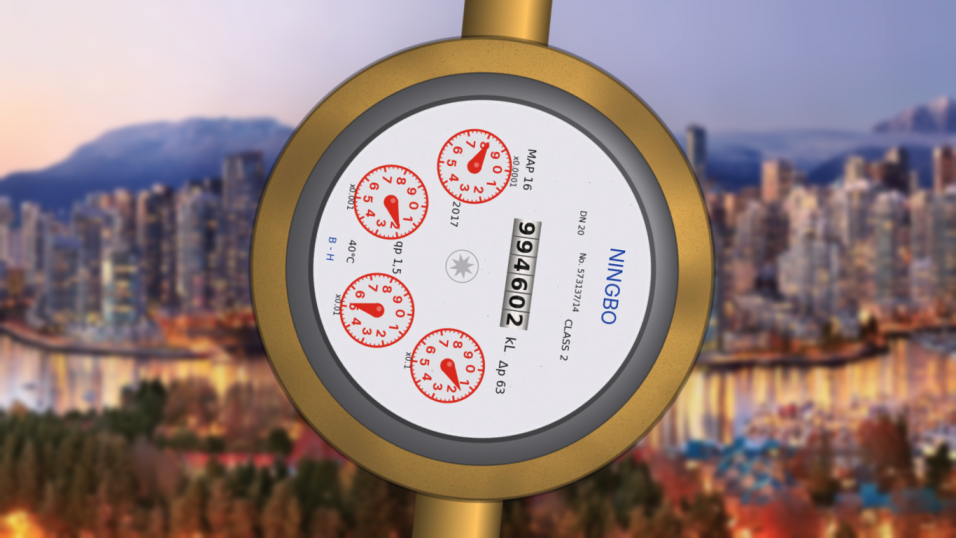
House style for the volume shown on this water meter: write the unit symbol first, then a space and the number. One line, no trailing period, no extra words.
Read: kL 994602.1518
